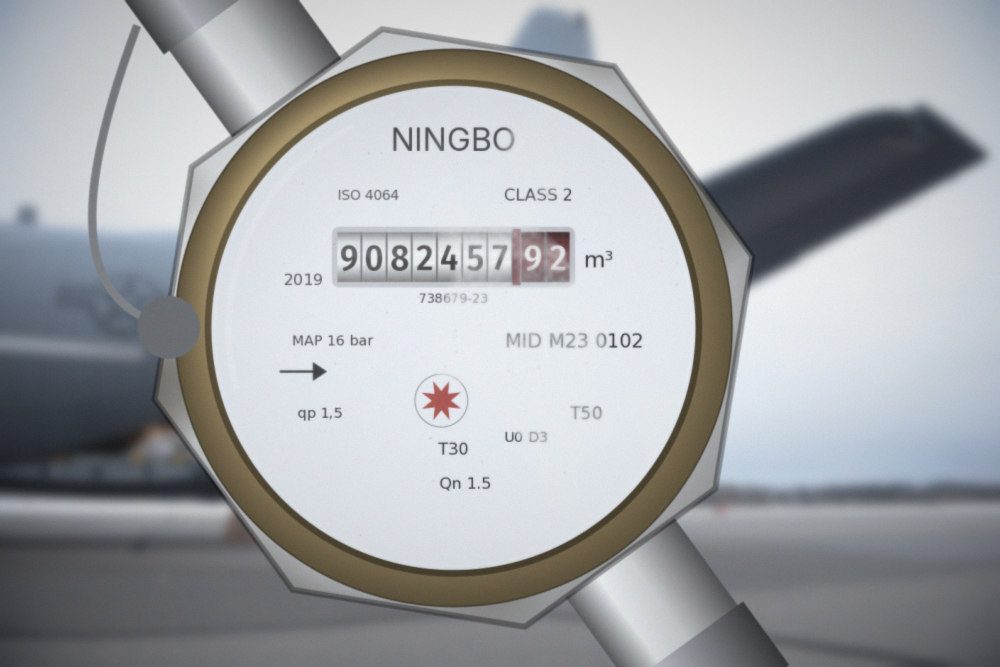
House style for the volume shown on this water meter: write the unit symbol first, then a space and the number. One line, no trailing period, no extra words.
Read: m³ 9082457.92
